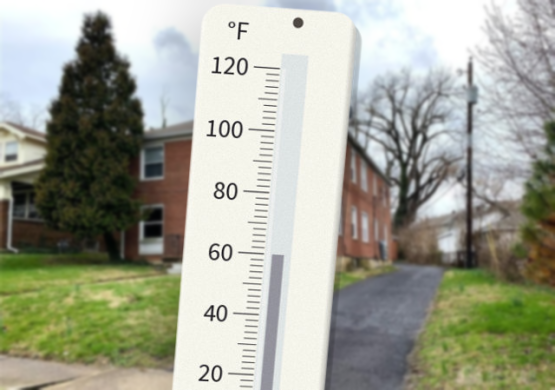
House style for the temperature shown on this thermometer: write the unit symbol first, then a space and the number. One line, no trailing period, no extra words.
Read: °F 60
